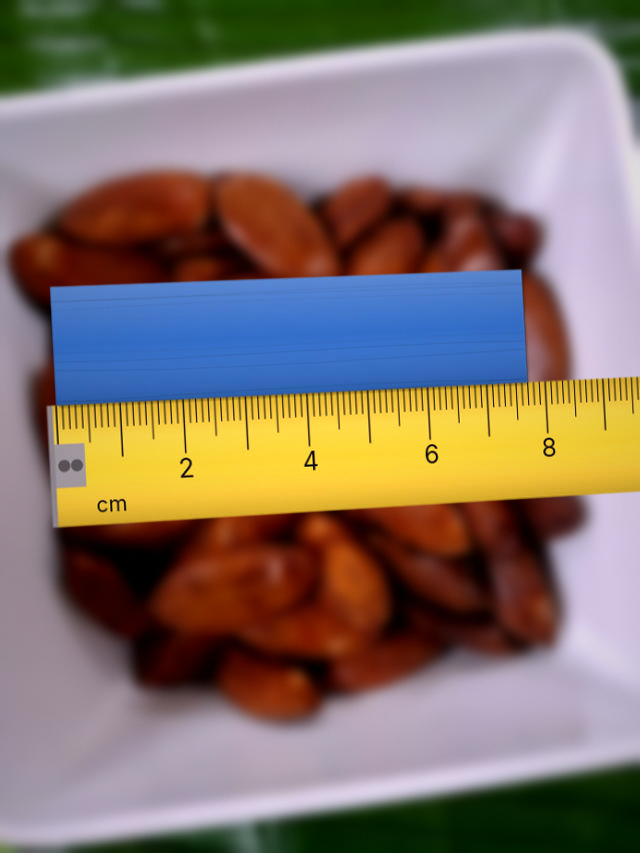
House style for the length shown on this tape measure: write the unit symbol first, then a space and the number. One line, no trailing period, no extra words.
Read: cm 7.7
